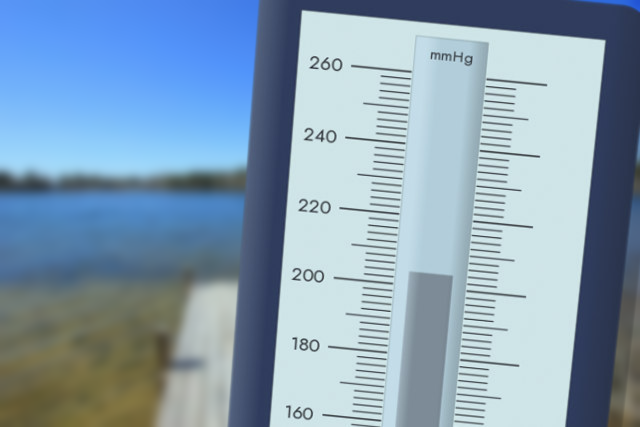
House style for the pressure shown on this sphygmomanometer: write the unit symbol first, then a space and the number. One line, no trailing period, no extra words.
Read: mmHg 204
